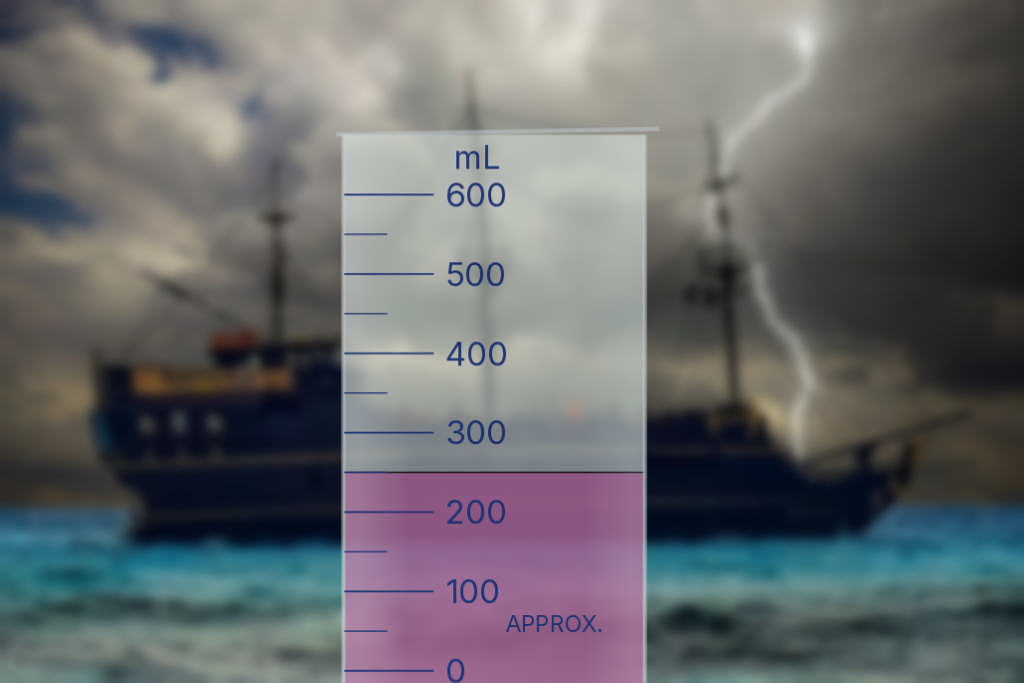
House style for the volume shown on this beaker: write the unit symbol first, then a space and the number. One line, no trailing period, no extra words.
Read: mL 250
